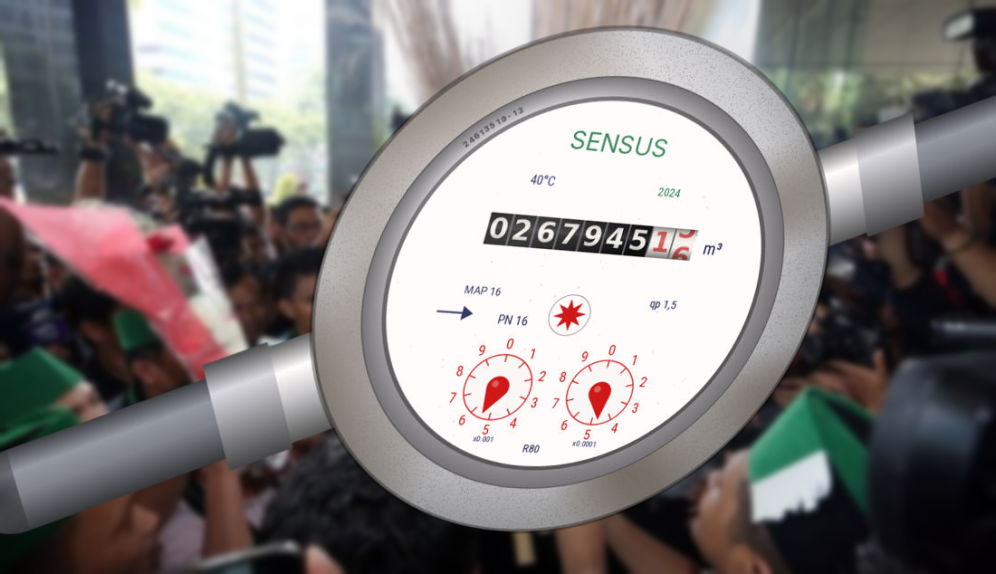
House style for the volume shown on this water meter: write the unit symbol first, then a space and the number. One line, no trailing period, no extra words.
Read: m³ 267945.1554
